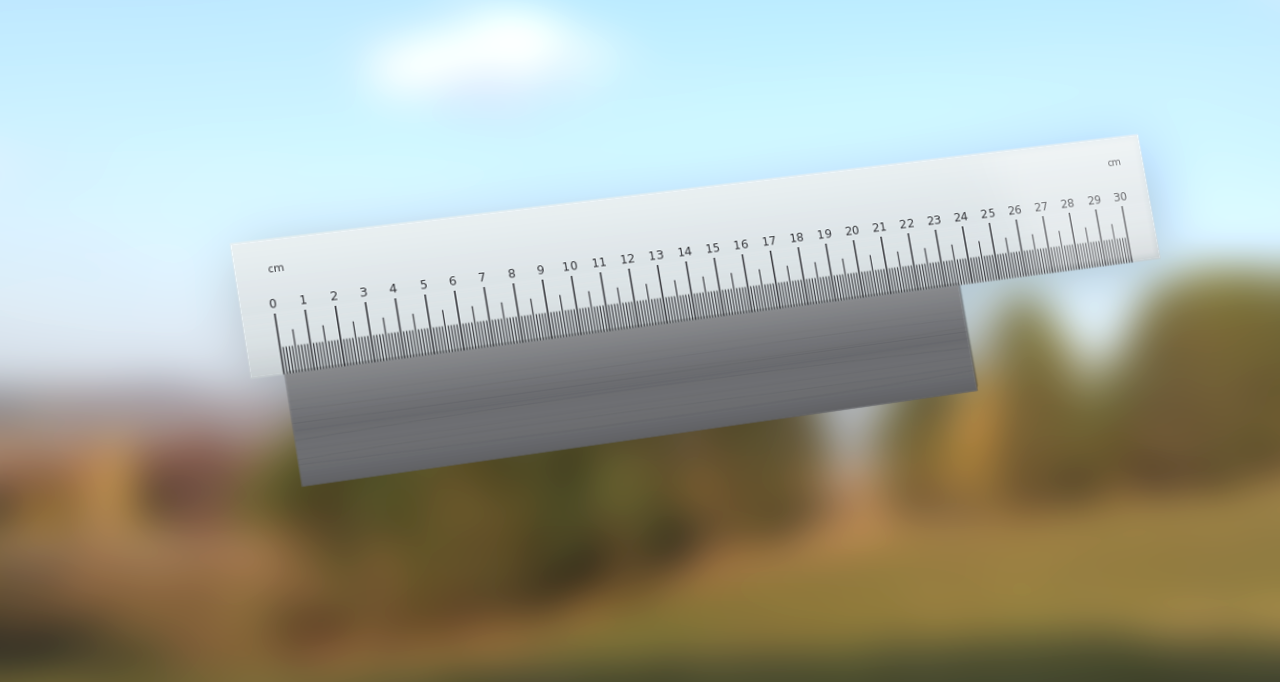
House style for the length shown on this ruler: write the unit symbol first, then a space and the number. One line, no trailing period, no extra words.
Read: cm 23.5
